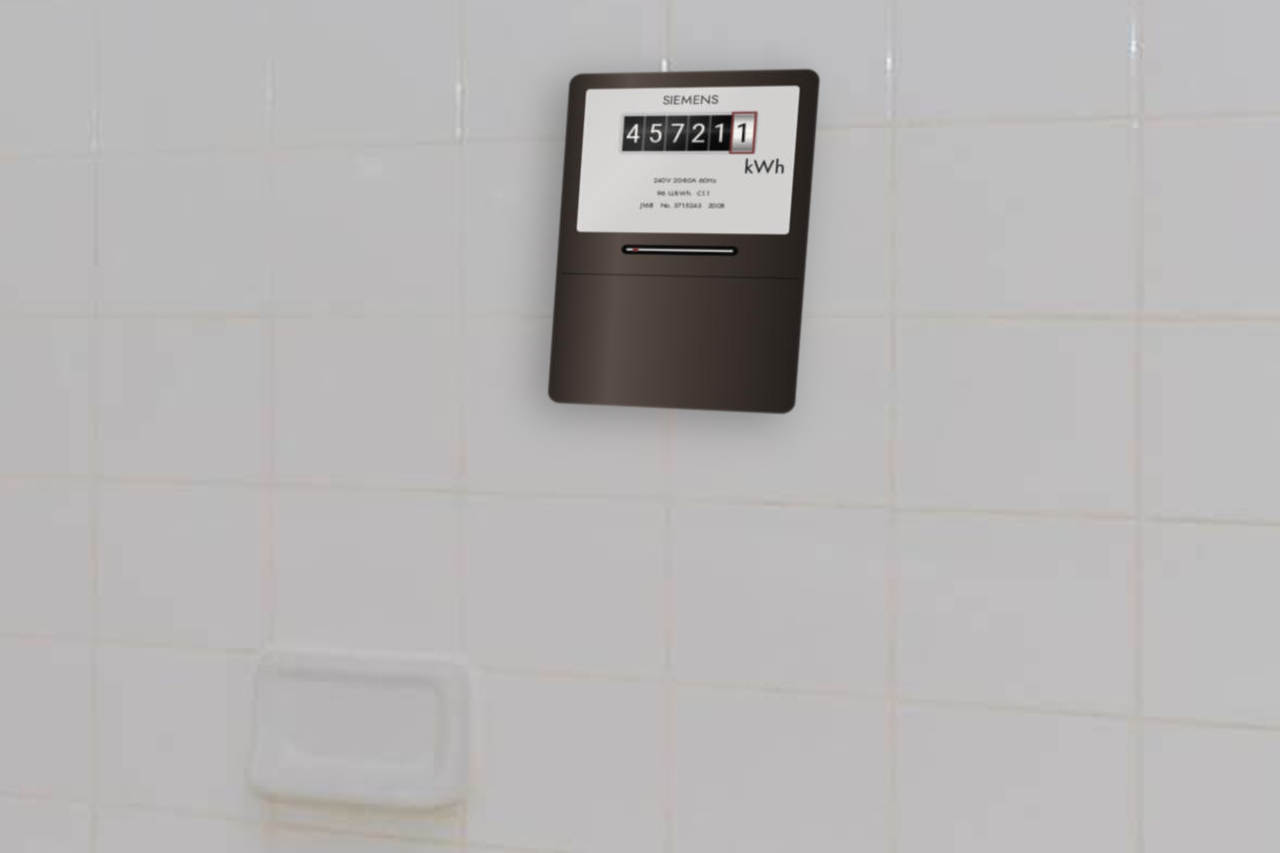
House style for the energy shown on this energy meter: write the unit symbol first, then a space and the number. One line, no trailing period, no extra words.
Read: kWh 45721.1
